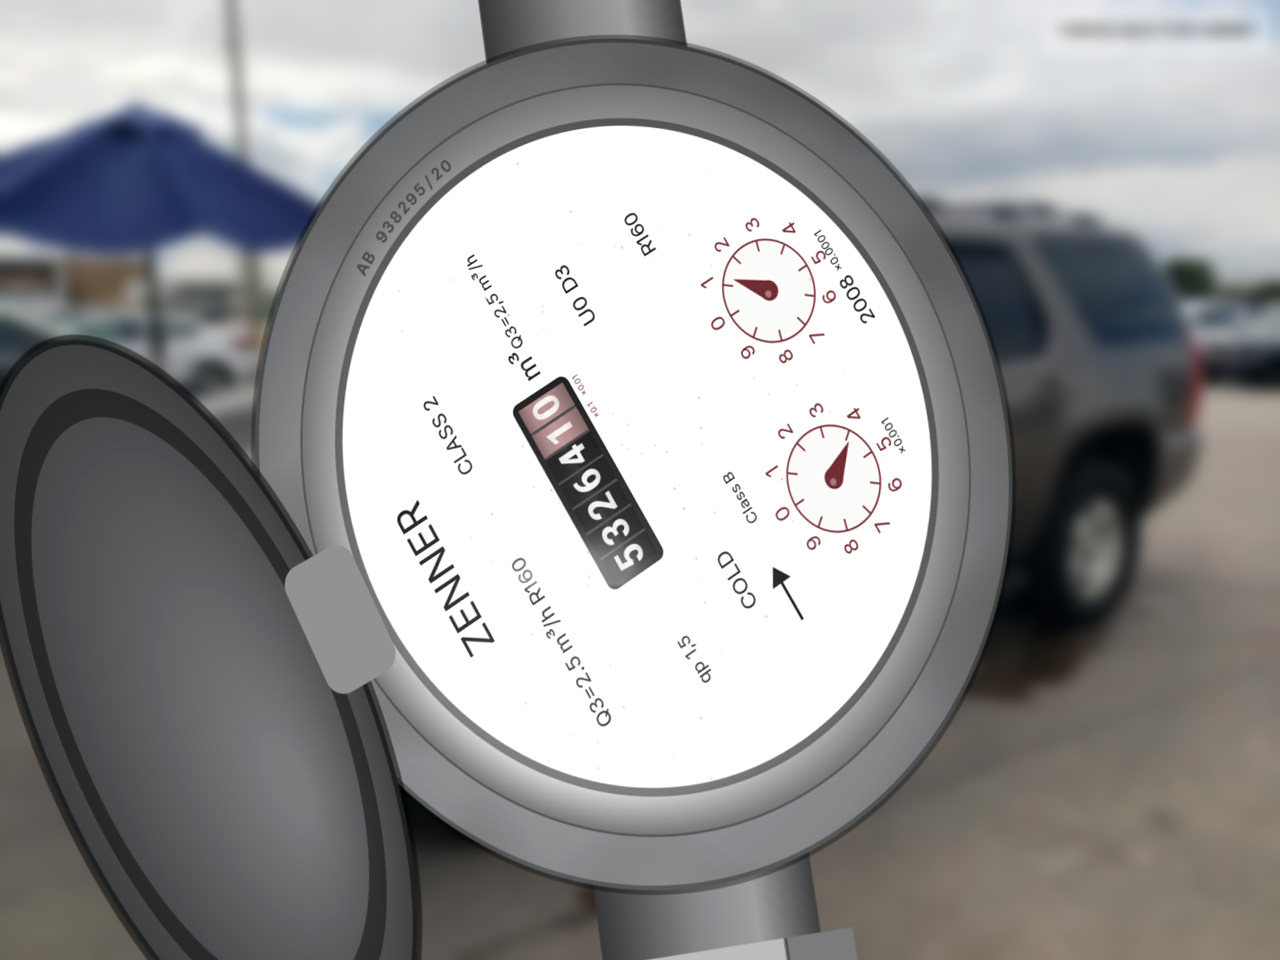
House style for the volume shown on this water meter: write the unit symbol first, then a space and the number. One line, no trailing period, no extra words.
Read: m³ 53264.1041
